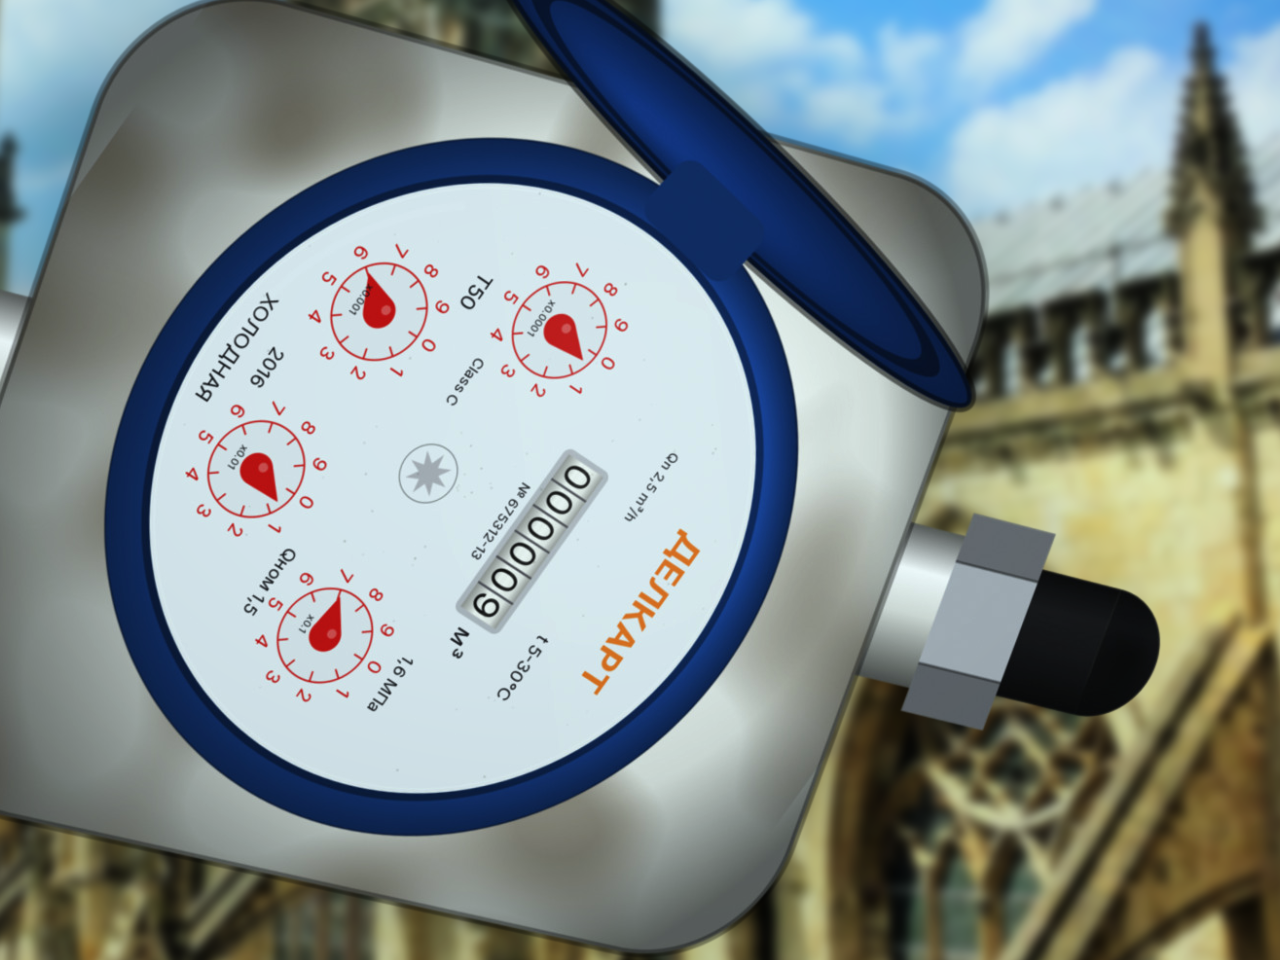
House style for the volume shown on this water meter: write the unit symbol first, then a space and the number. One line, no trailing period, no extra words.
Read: m³ 9.7060
